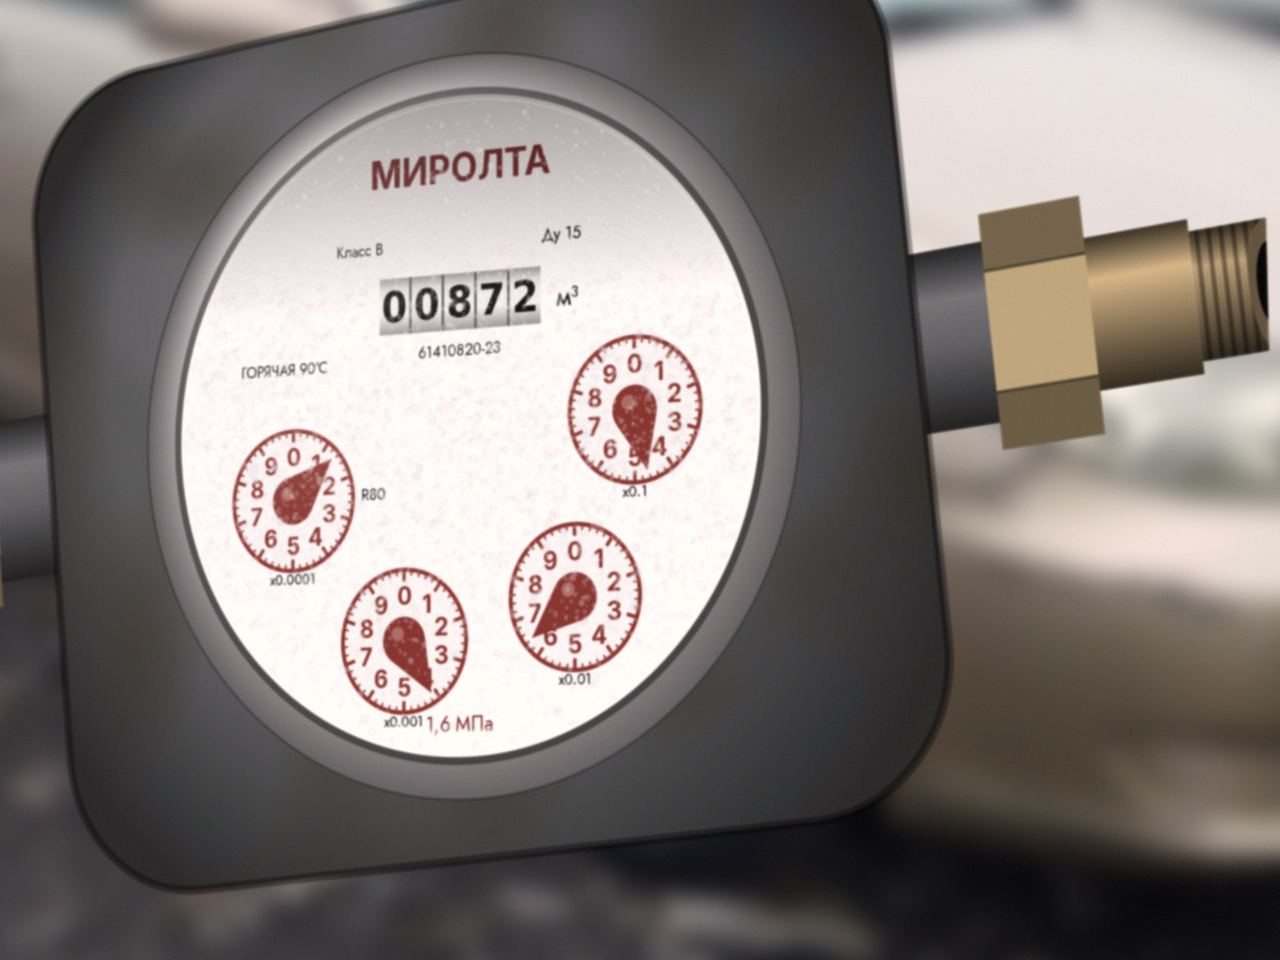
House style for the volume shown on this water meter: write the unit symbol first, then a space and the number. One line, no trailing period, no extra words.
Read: m³ 872.4641
